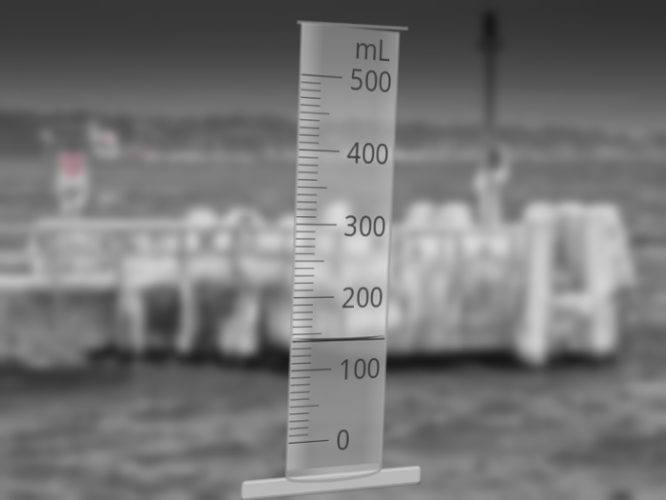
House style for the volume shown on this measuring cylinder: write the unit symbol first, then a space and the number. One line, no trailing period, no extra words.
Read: mL 140
